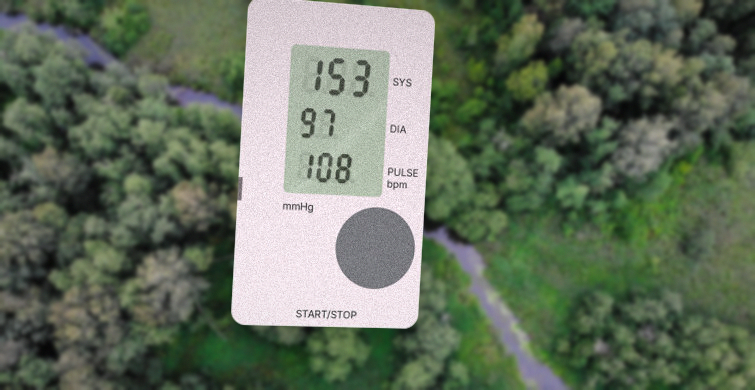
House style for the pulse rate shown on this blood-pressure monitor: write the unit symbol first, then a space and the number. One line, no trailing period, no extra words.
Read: bpm 108
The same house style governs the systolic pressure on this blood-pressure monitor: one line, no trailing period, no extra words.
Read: mmHg 153
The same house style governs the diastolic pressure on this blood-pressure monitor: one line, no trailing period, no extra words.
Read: mmHg 97
